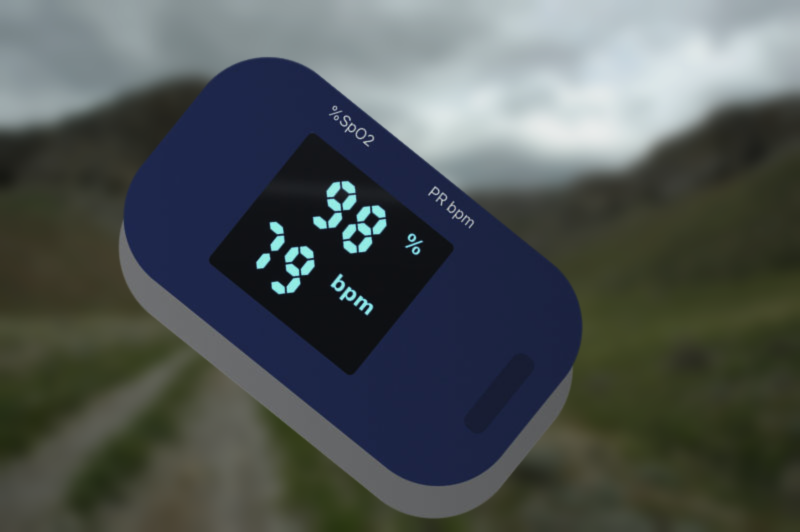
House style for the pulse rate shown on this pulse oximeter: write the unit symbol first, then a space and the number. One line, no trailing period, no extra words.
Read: bpm 79
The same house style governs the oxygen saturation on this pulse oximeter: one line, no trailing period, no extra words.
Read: % 98
